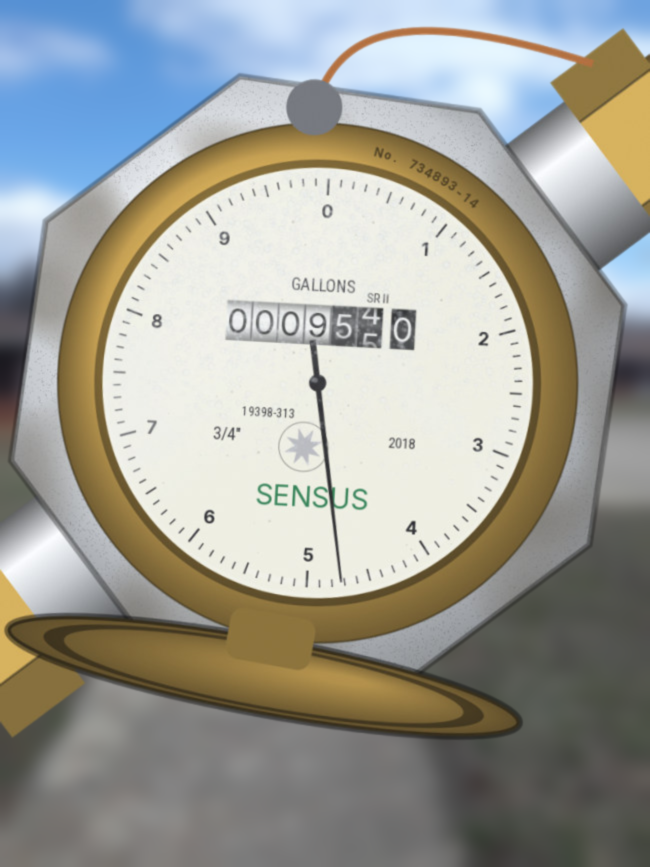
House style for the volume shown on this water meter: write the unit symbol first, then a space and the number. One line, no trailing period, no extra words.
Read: gal 9544.7
